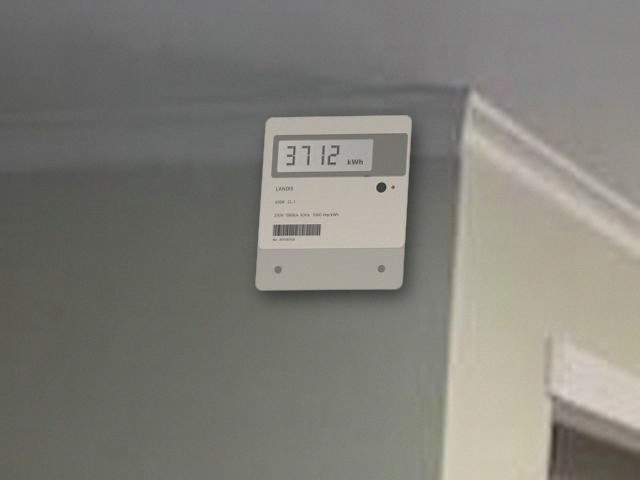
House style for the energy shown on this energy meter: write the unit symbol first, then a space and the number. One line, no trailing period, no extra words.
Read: kWh 3712
